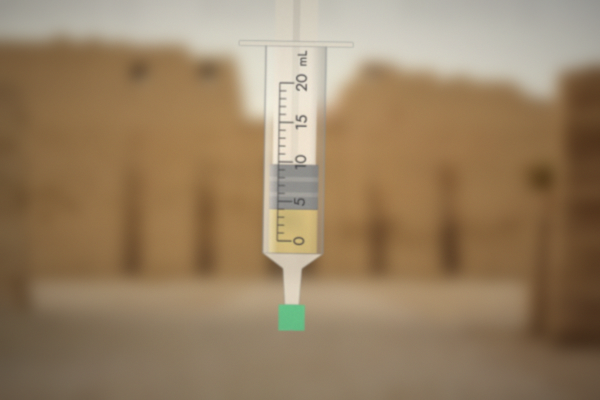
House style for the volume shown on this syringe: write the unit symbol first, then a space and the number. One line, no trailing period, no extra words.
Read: mL 4
